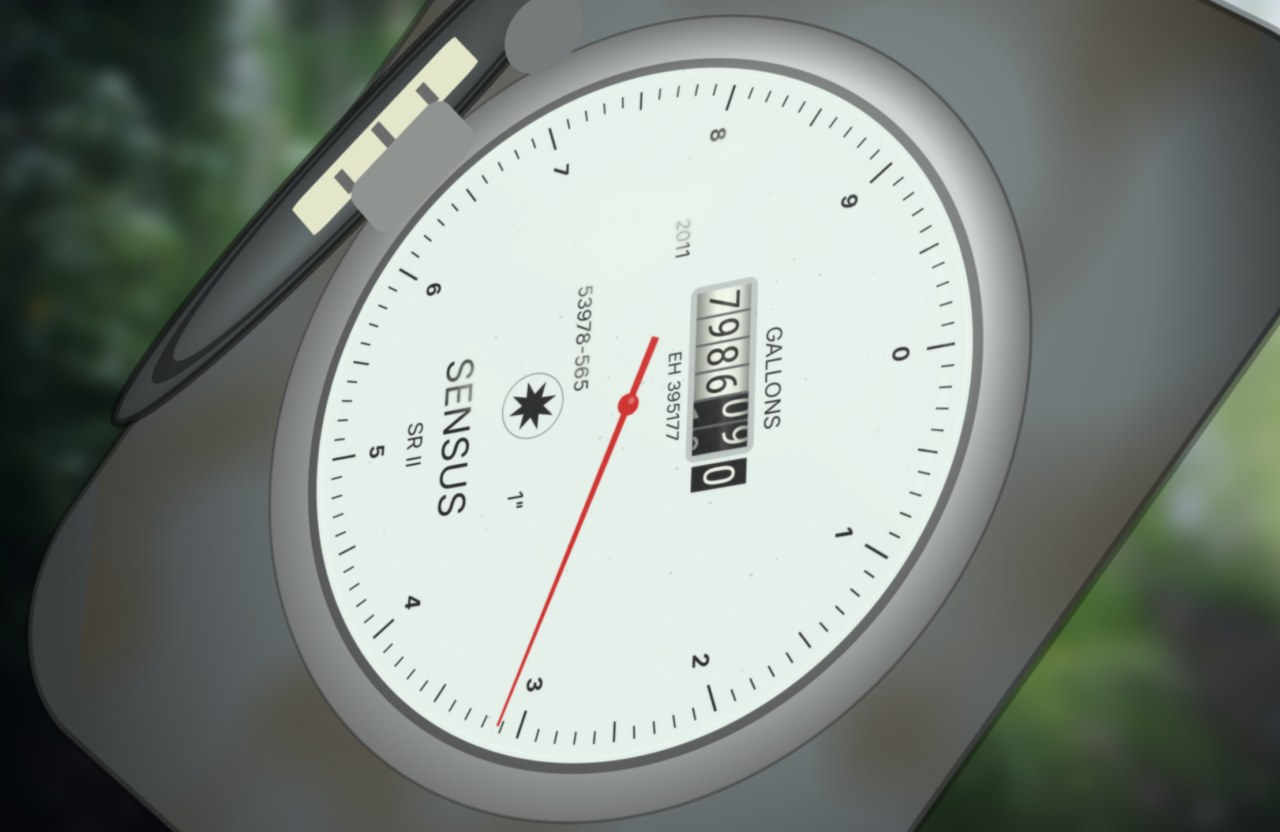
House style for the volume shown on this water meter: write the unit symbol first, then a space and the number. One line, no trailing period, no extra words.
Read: gal 7986093.1
